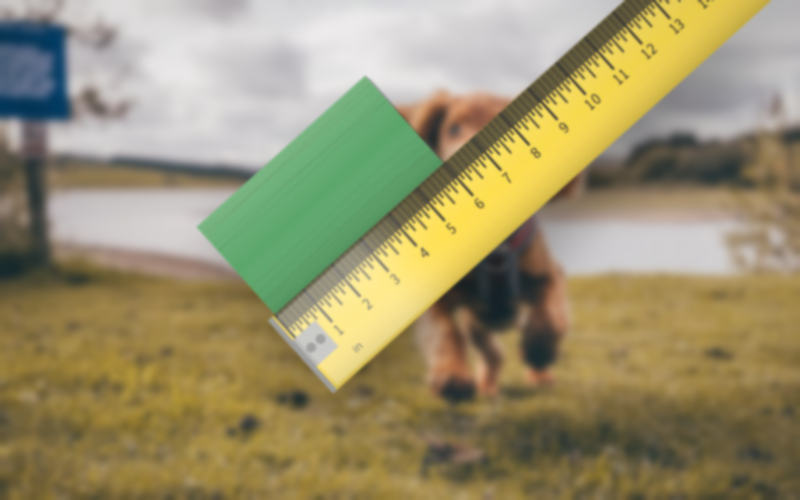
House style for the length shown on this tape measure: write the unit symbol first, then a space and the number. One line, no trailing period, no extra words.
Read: in 6
